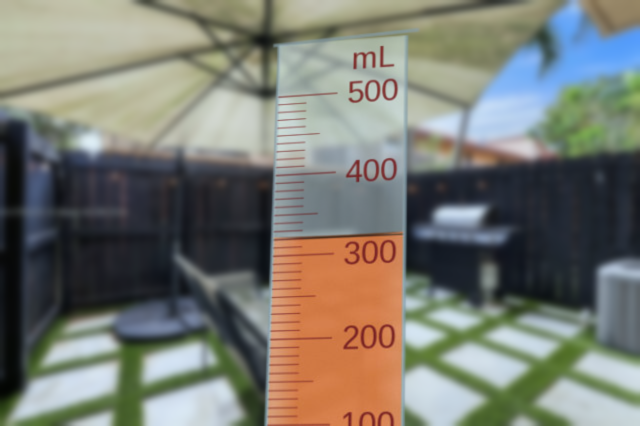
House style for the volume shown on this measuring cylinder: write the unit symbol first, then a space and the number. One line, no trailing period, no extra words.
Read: mL 320
